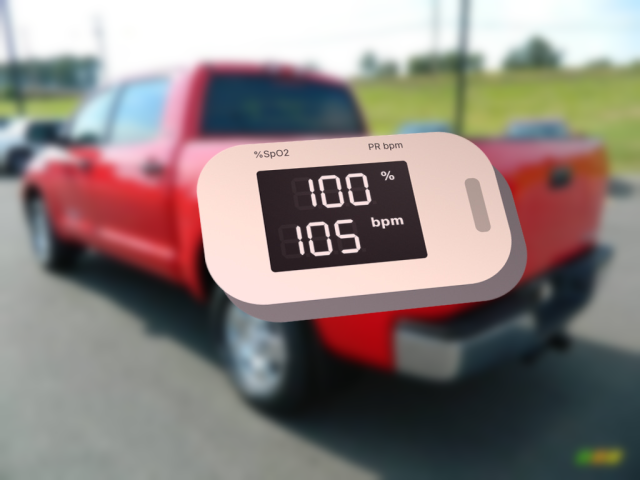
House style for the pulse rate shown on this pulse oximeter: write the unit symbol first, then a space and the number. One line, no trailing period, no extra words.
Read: bpm 105
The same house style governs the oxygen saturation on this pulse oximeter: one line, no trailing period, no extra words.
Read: % 100
